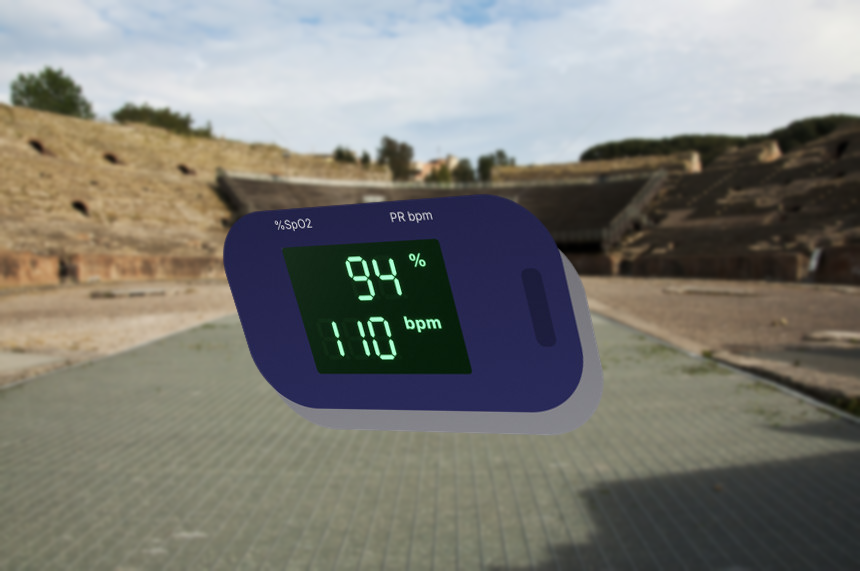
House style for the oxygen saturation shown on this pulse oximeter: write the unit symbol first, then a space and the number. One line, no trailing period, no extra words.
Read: % 94
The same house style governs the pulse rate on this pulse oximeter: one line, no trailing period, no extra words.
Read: bpm 110
